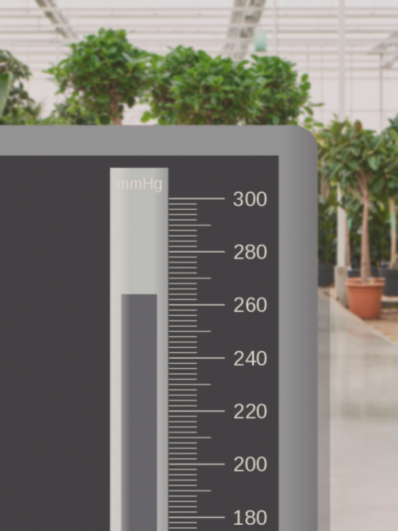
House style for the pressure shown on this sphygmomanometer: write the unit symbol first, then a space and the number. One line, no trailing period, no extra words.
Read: mmHg 264
